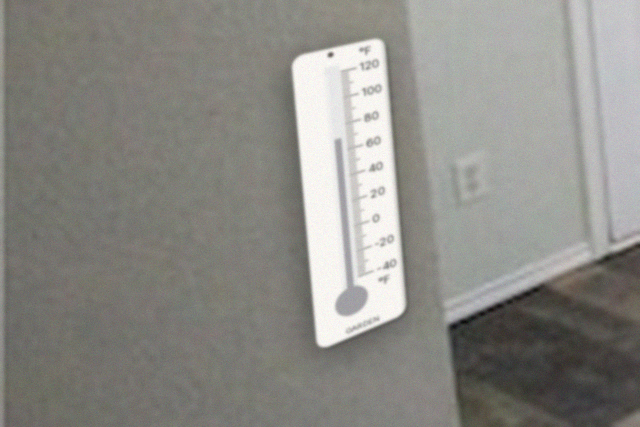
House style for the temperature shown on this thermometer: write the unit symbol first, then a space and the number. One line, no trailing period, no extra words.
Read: °F 70
